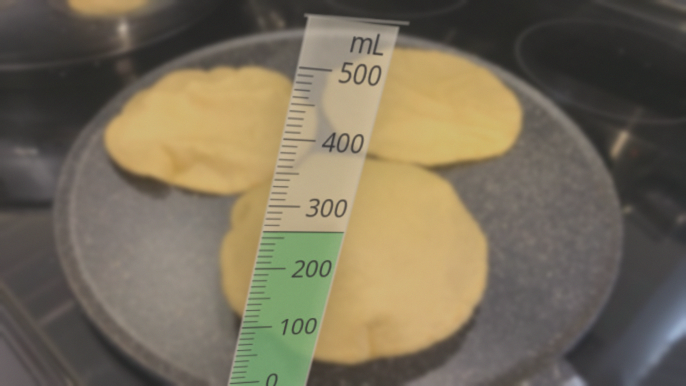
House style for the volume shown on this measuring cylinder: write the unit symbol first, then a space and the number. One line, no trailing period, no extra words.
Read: mL 260
